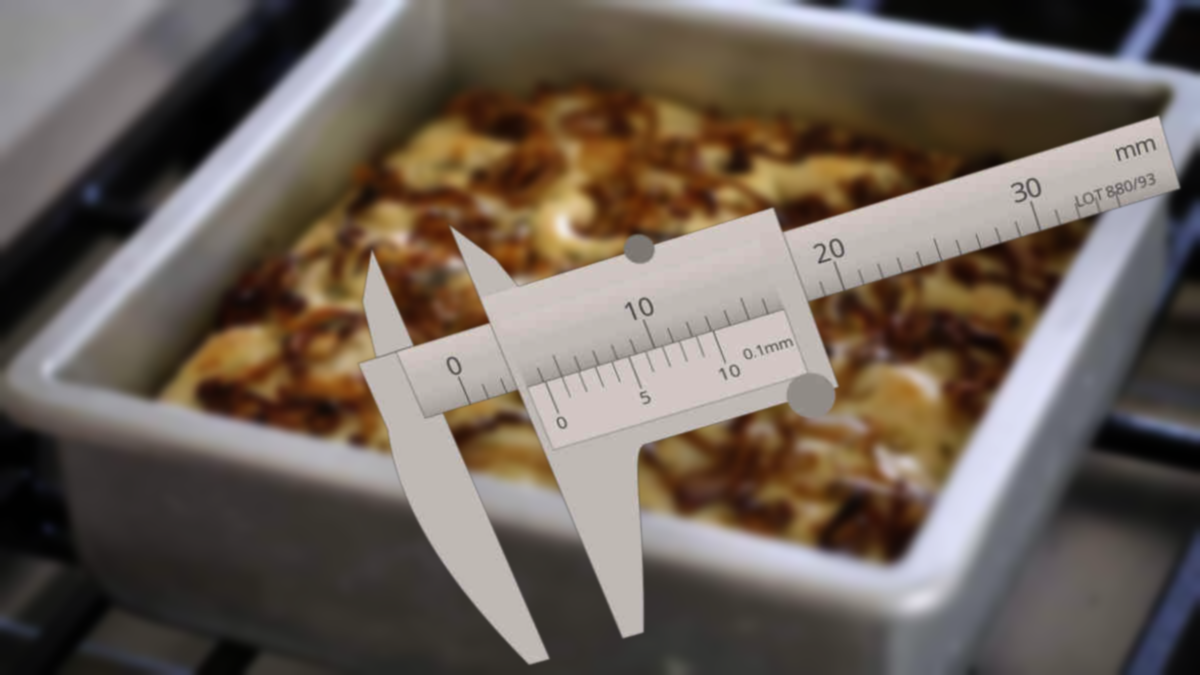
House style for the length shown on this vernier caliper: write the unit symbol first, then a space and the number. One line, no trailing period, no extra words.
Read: mm 4.1
